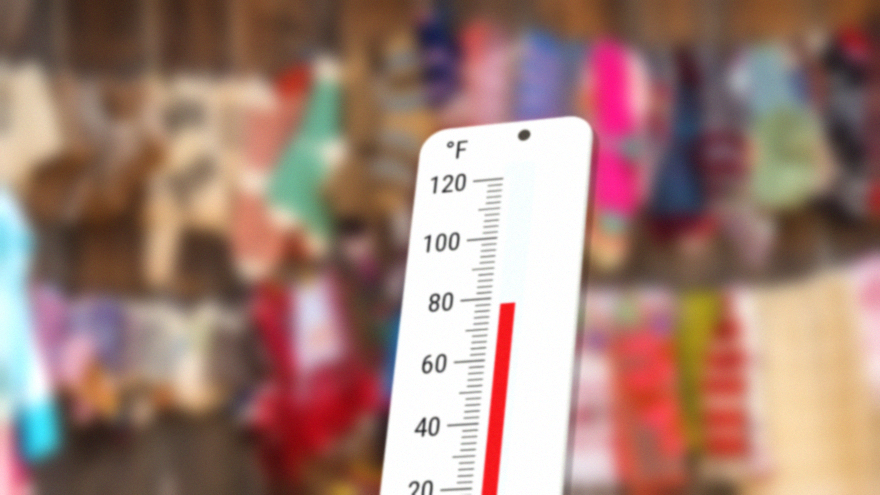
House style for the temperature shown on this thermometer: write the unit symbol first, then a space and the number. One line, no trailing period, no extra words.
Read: °F 78
